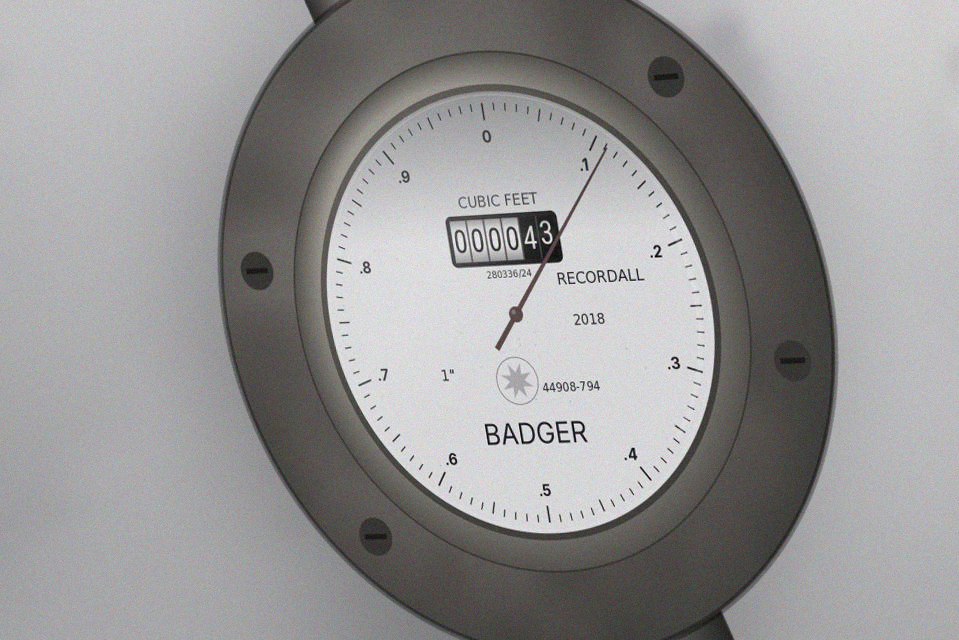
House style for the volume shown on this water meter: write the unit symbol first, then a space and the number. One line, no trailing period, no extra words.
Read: ft³ 43.11
